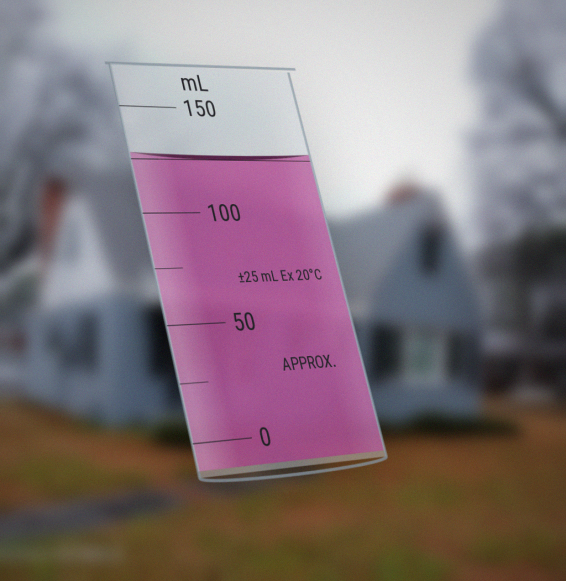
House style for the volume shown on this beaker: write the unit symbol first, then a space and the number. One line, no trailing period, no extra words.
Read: mL 125
